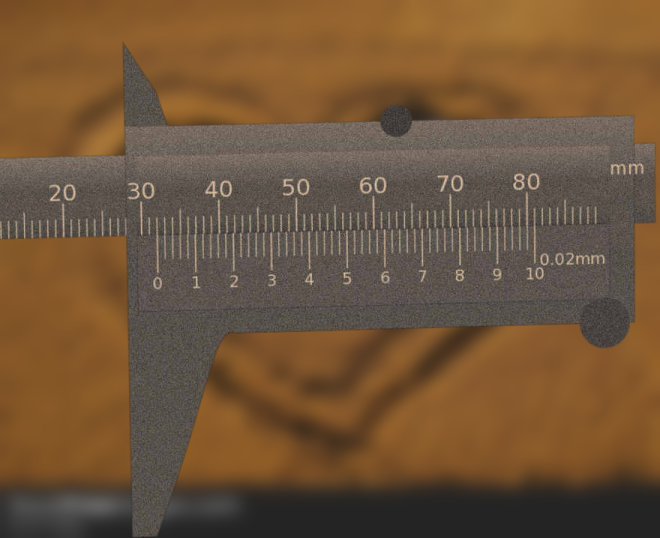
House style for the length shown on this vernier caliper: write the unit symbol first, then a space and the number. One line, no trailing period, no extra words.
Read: mm 32.0
